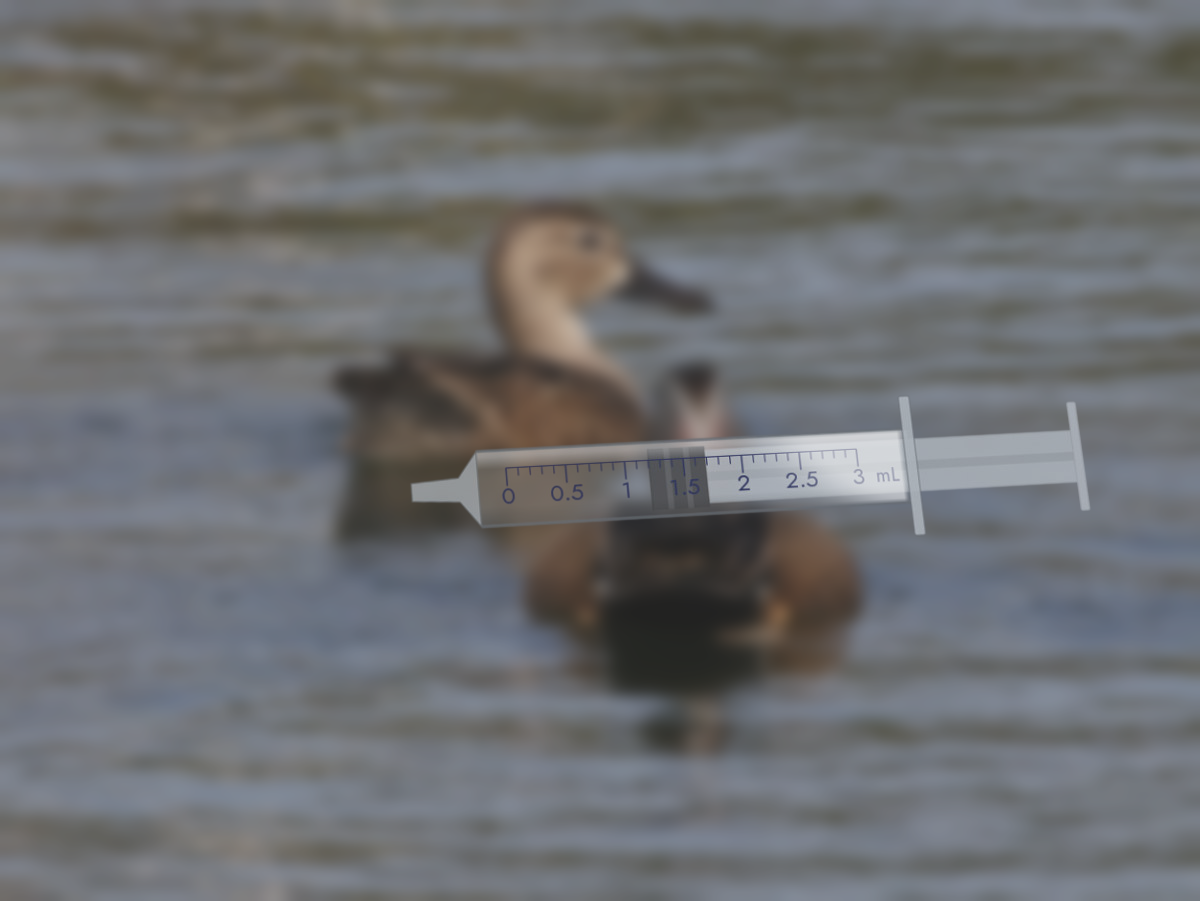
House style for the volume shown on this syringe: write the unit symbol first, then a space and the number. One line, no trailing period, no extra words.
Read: mL 1.2
